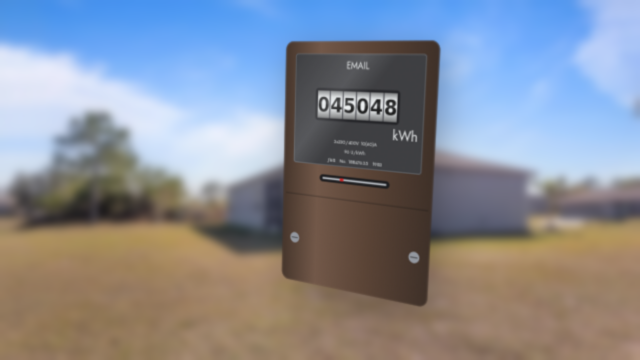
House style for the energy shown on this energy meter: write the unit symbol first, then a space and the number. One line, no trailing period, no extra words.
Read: kWh 45048
